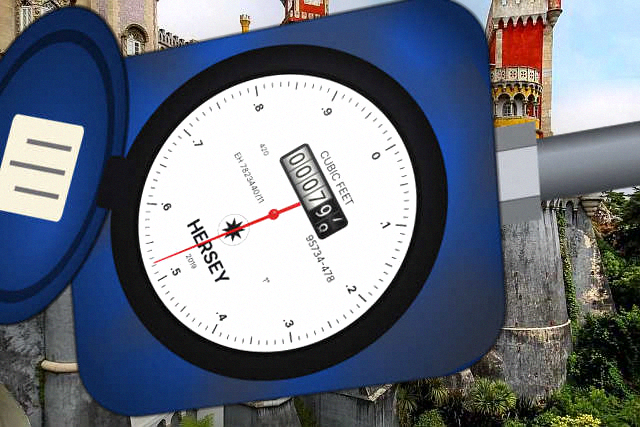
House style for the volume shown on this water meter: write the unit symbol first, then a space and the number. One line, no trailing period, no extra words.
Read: ft³ 797.52
